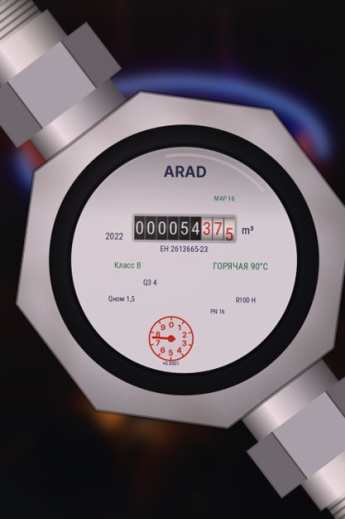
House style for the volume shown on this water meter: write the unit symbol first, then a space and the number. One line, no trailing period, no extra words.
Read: m³ 54.3747
